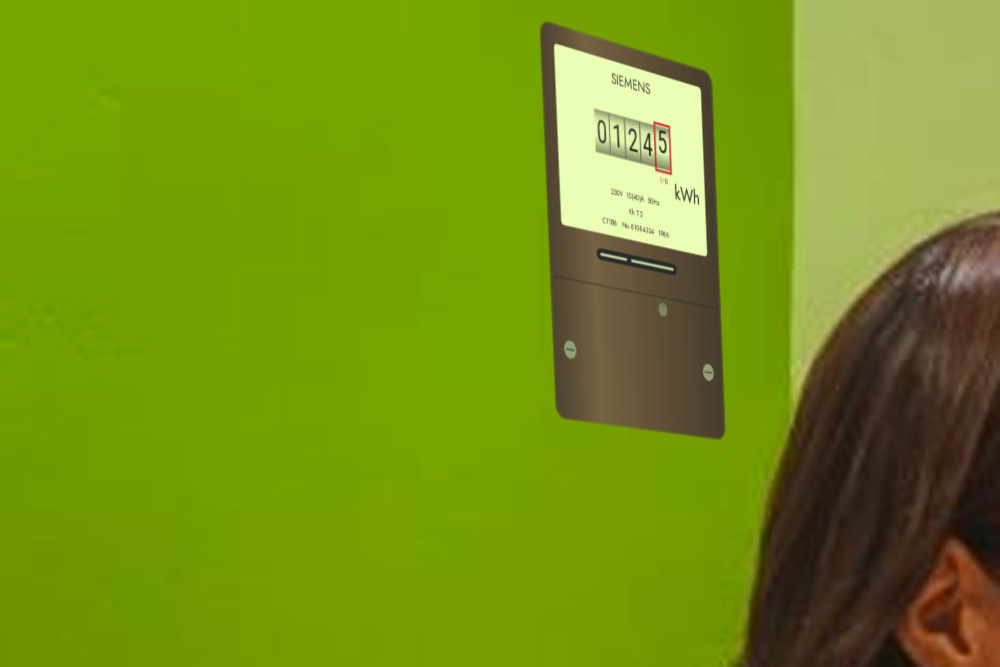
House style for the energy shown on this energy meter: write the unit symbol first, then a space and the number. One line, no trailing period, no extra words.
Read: kWh 124.5
